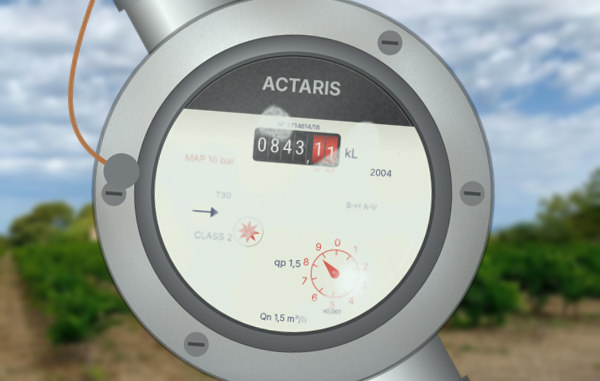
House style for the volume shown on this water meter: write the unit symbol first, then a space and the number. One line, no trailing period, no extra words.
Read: kL 843.108
